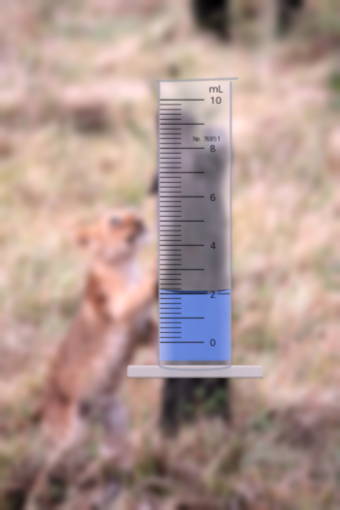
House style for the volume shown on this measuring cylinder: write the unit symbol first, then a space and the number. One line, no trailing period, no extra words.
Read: mL 2
